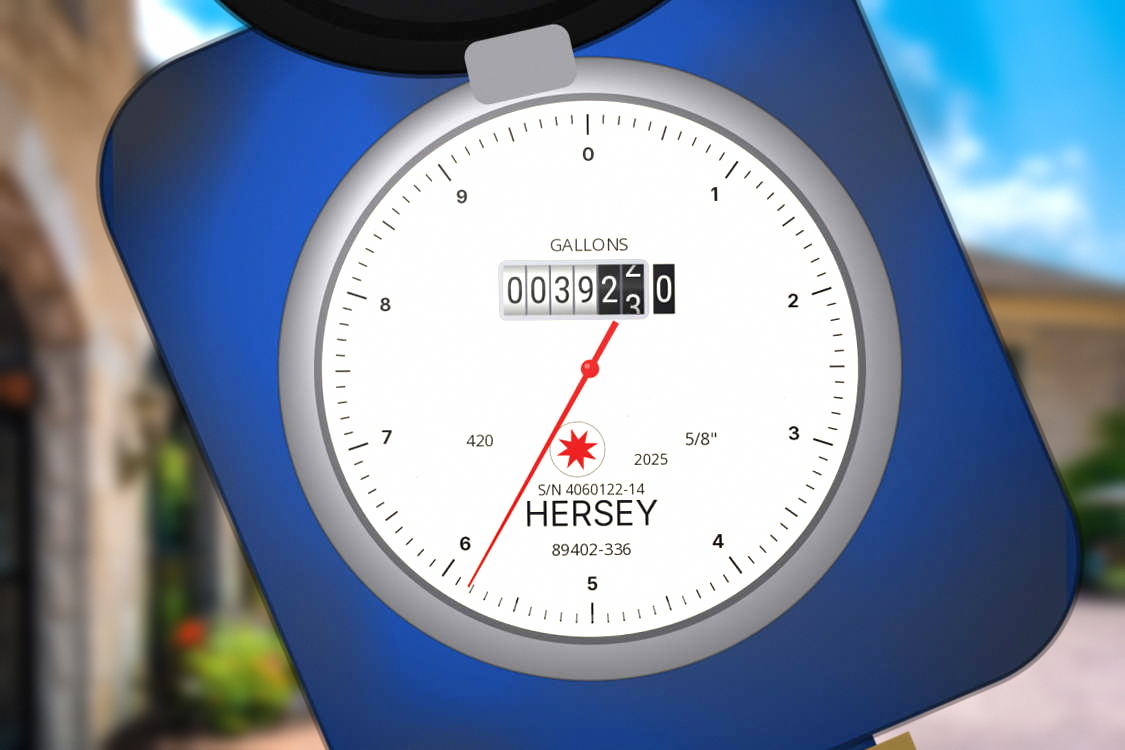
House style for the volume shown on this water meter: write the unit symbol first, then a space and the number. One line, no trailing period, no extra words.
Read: gal 39225.8
